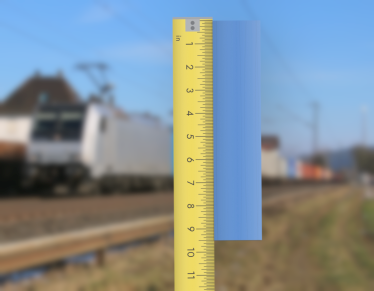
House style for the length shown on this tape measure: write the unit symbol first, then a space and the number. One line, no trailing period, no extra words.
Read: in 9.5
